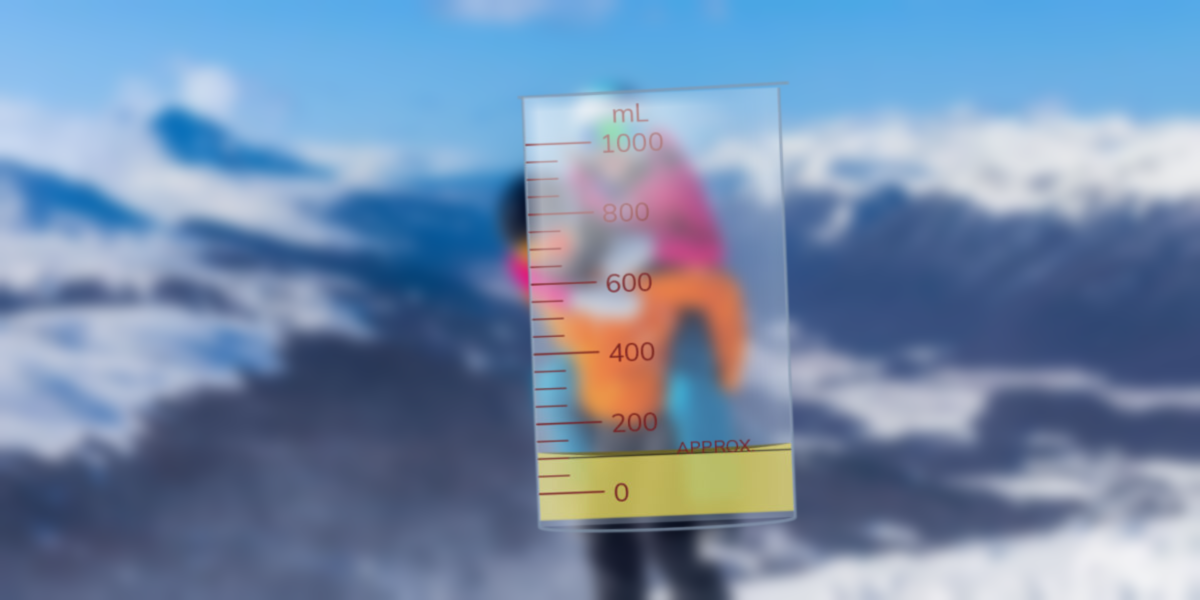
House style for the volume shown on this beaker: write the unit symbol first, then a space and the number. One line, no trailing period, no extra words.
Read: mL 100
